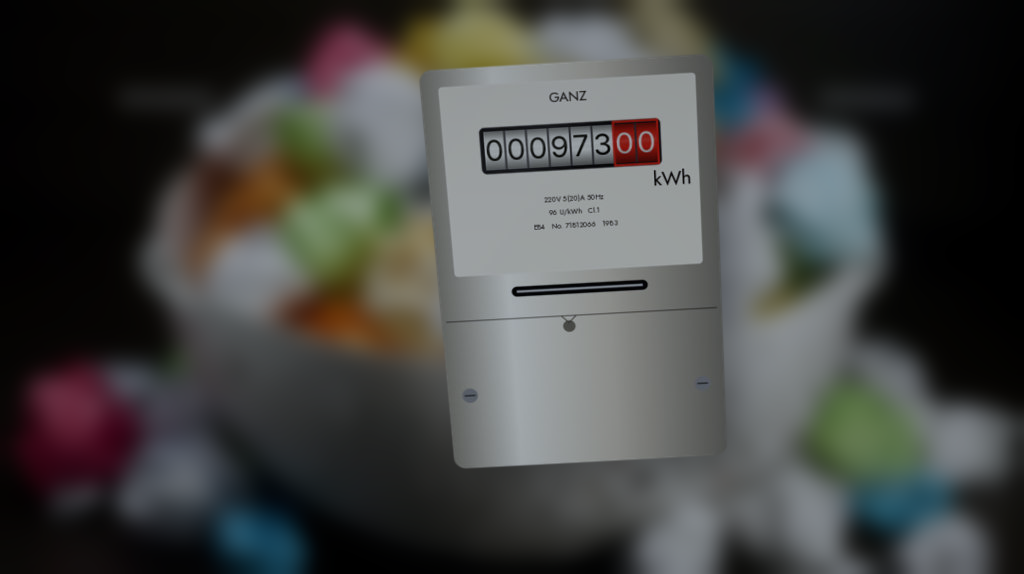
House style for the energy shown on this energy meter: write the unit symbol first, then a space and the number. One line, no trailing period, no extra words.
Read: kWh 973.00
